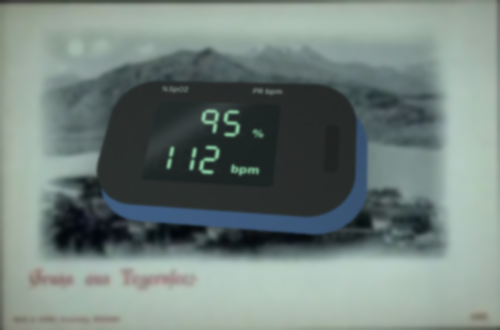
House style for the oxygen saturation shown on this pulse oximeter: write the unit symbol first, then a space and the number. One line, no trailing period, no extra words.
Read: % 95
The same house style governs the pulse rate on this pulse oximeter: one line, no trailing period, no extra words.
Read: bpm 112
